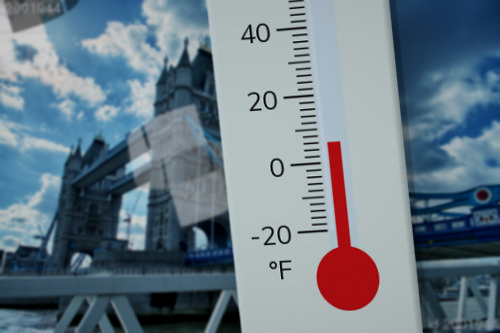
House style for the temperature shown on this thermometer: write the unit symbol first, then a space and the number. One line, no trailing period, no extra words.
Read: °F 6
